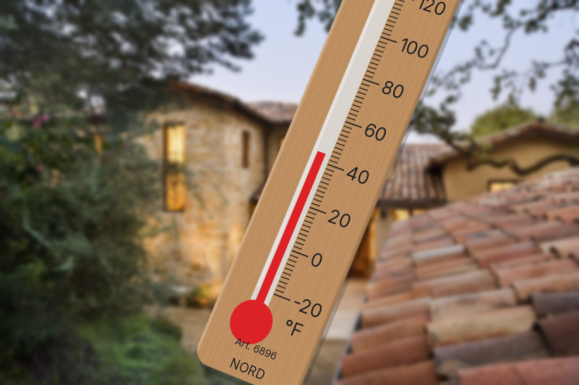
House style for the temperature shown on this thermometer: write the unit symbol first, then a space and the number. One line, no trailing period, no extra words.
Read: °F 44
